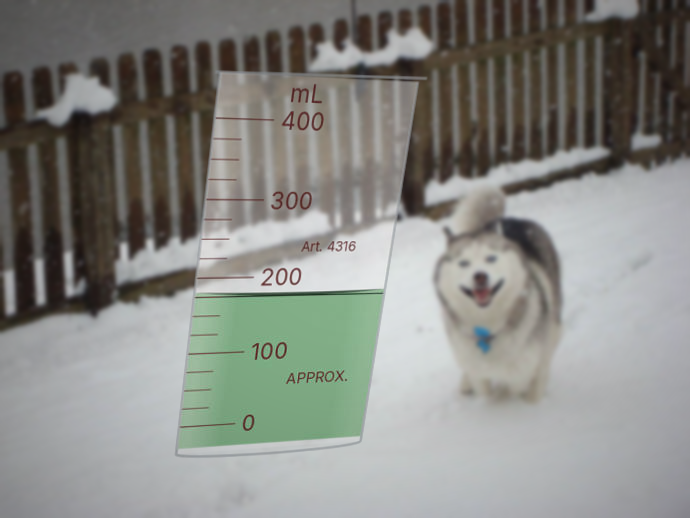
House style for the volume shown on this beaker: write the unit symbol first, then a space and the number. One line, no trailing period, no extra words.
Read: mL 175
